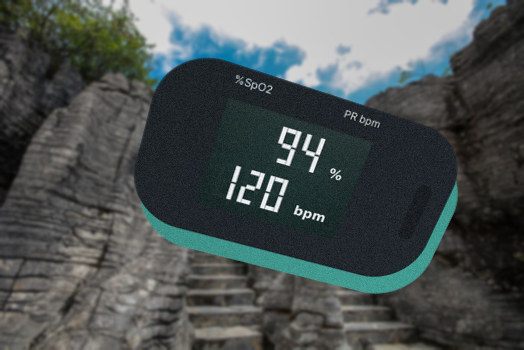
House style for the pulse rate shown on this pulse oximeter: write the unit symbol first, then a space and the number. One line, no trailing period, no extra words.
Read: bpm 120
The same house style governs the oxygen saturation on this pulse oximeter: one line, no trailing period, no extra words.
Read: % 94
